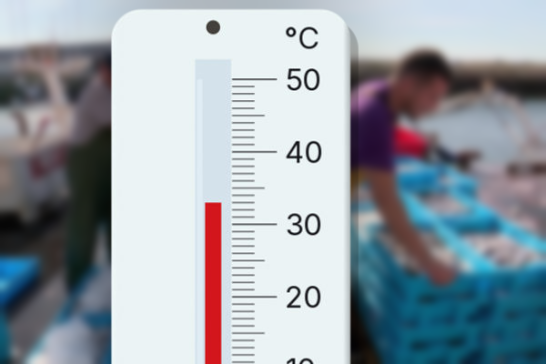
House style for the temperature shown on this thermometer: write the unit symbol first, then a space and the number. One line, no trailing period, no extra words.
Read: °C 33
